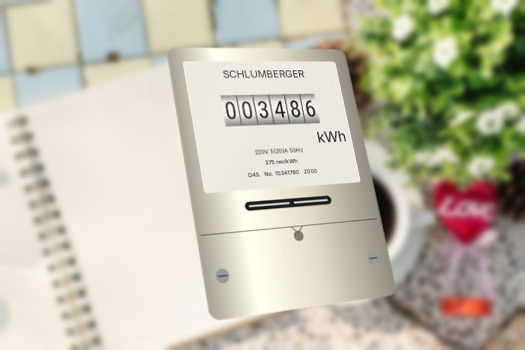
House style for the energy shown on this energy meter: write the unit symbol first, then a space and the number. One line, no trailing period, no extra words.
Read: kWh 3486
